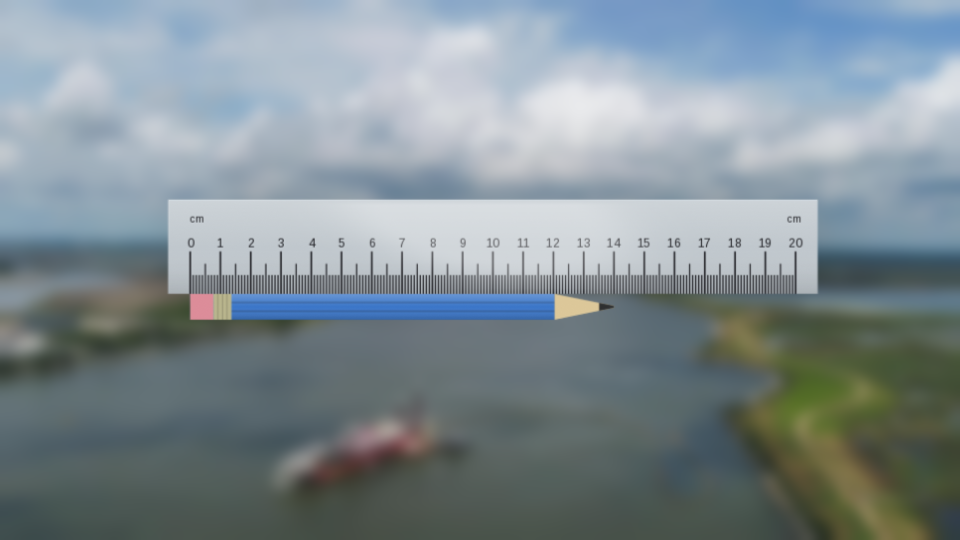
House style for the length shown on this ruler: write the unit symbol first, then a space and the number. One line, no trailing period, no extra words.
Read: cm 14
